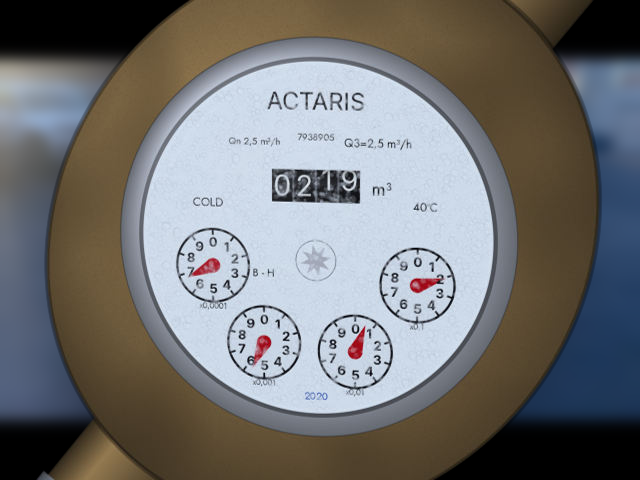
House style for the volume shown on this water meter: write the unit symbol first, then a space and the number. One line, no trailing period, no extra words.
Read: m³ 219.2056
